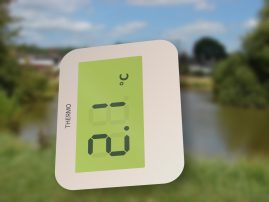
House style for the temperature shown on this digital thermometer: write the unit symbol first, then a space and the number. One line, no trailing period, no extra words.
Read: °C 2.1
